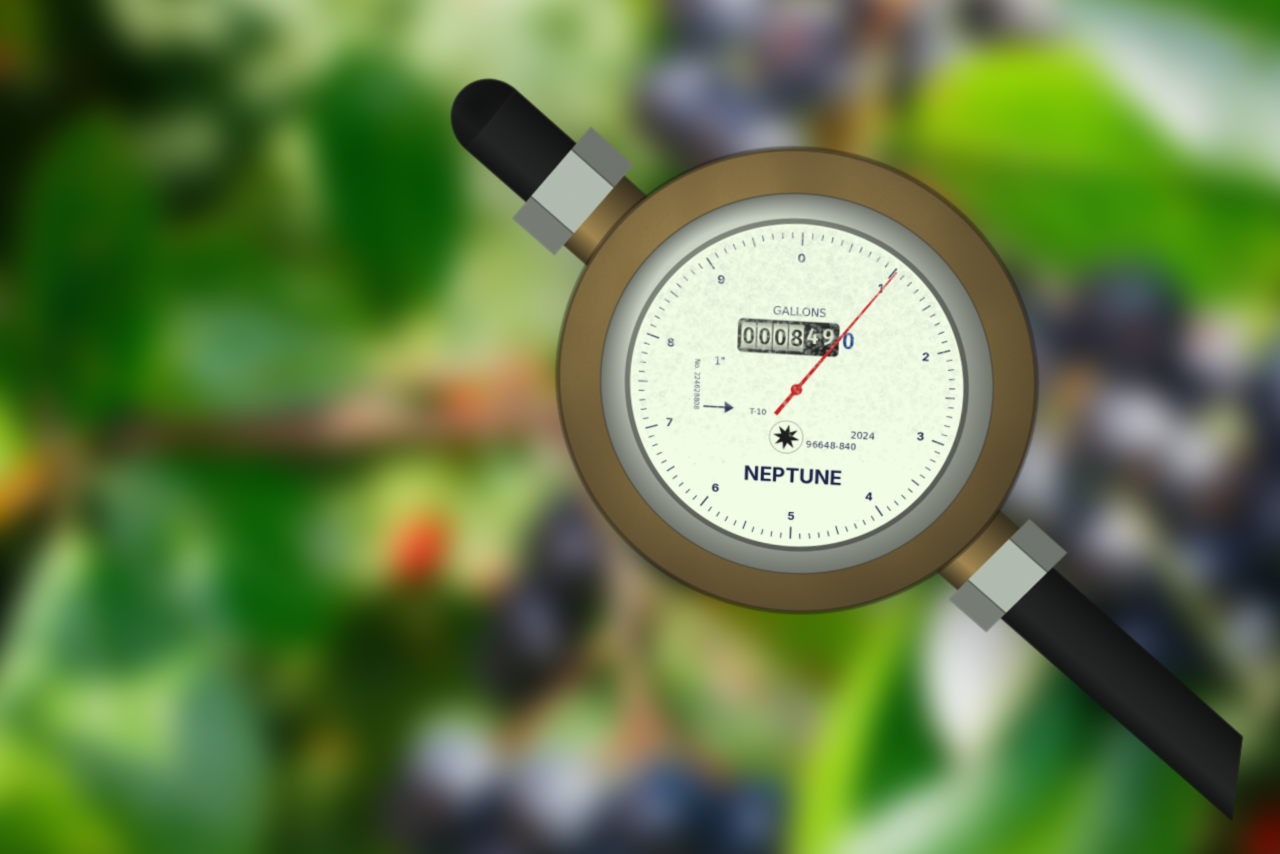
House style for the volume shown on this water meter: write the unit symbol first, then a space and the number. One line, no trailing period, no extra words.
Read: gal 8491.0
